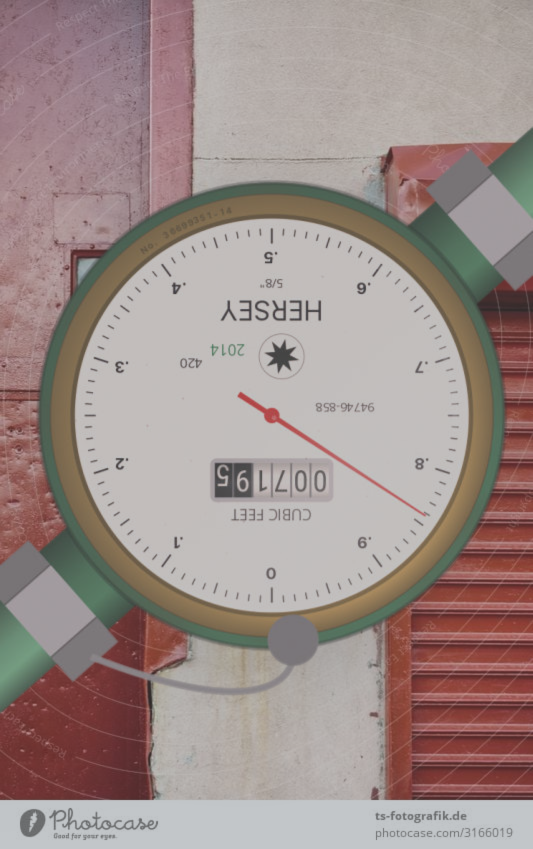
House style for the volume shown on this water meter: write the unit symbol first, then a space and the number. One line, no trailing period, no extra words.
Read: ft³ 7194.84
